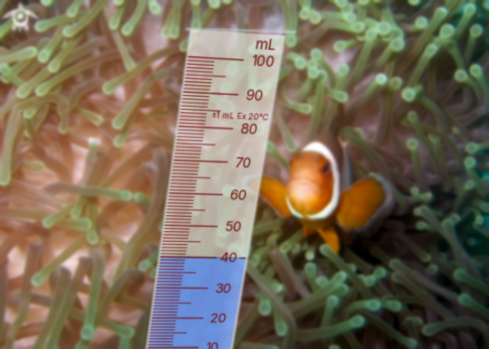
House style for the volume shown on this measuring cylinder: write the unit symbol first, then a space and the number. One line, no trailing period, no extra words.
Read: mL 40
